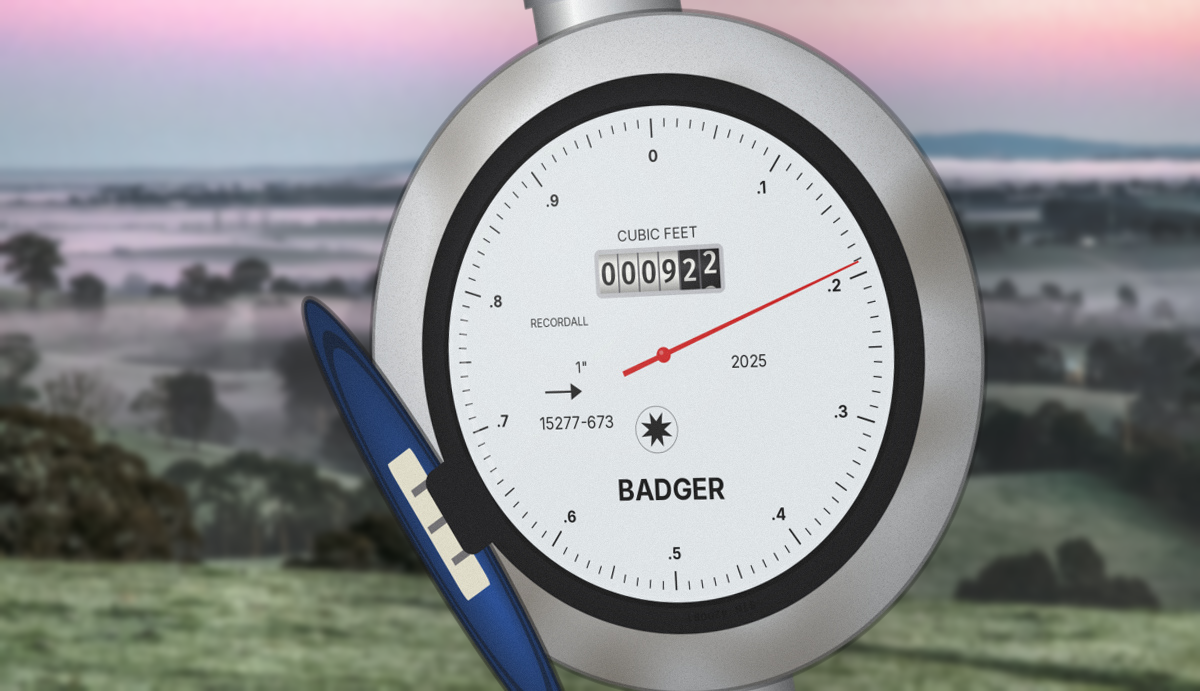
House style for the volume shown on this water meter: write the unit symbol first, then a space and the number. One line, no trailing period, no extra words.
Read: ft³ 922.19
